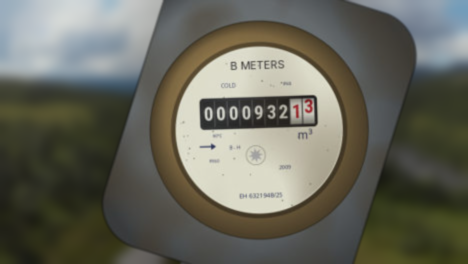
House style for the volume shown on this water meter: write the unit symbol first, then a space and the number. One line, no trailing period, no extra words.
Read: m³ 932.13
